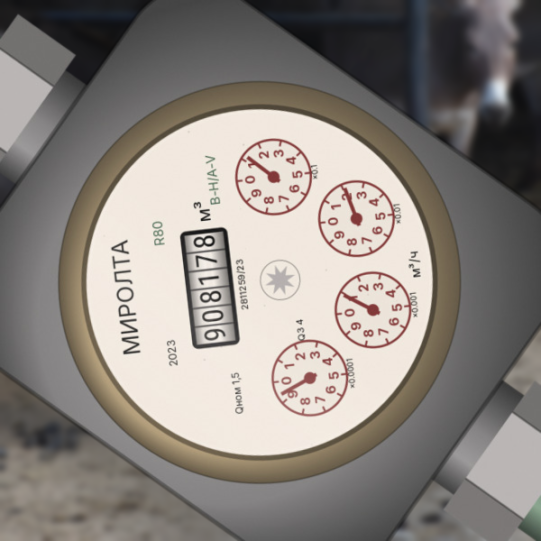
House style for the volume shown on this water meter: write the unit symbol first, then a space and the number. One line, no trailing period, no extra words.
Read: m³ 908178.1209
